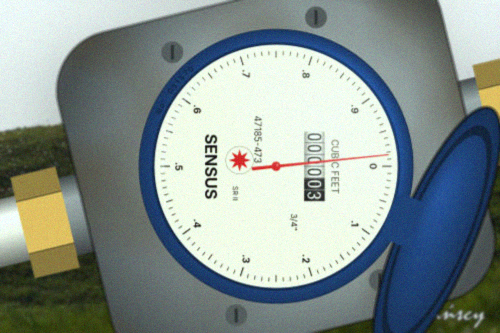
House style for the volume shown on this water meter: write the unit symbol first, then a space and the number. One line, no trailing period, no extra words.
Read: ft³ 2.98
